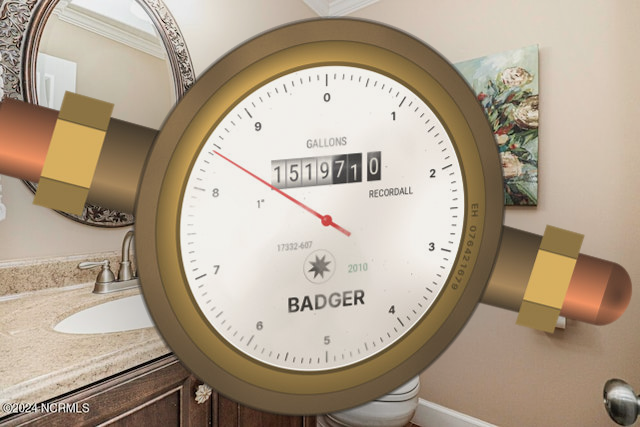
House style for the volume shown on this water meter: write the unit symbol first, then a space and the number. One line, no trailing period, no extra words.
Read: gal 1519708.4
